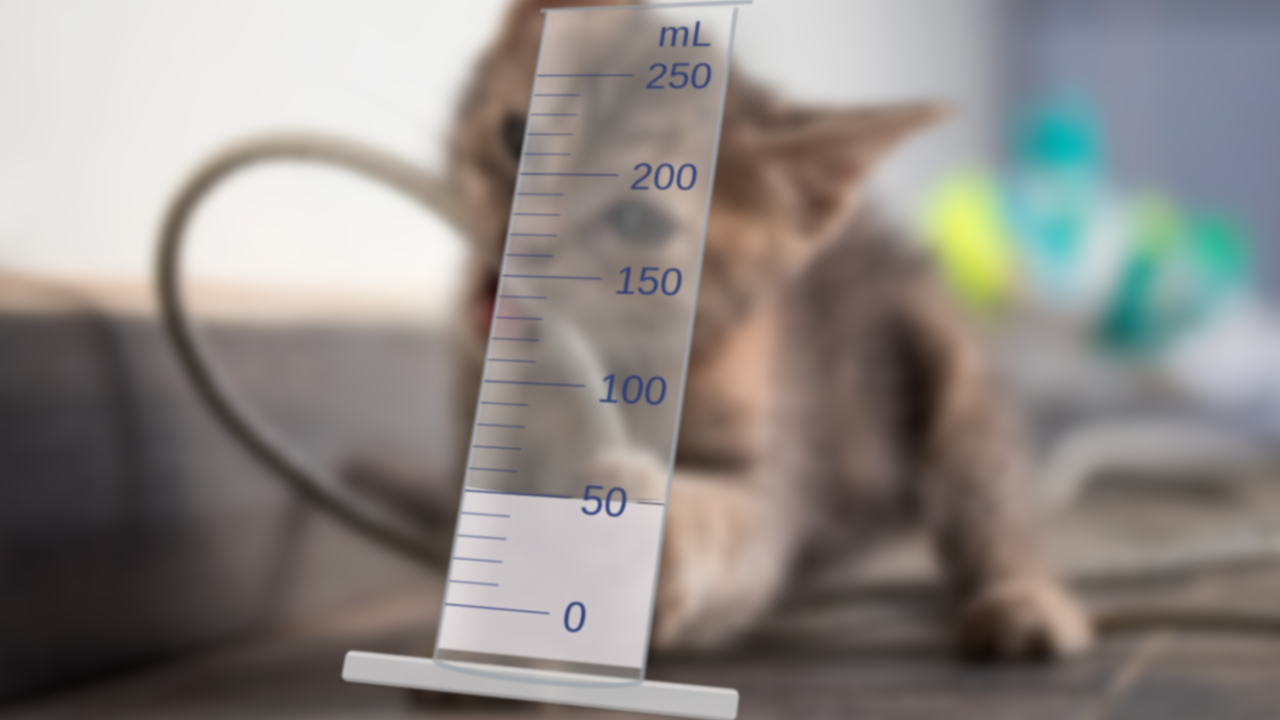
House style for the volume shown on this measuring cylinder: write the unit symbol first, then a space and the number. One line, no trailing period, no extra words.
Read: mL 50
